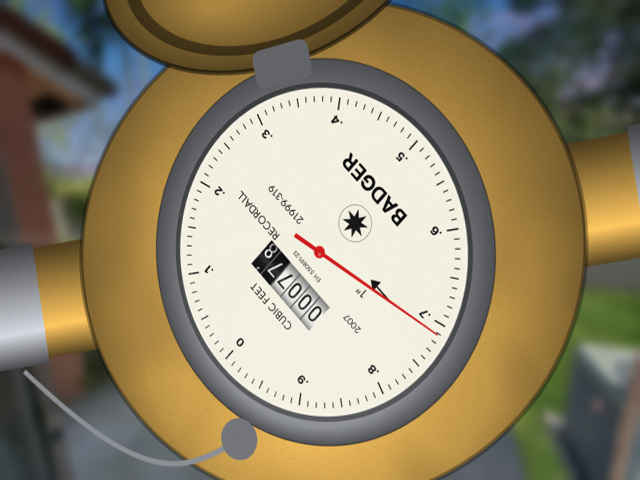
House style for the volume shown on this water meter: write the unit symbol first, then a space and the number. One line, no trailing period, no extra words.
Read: ft³ 777.71
